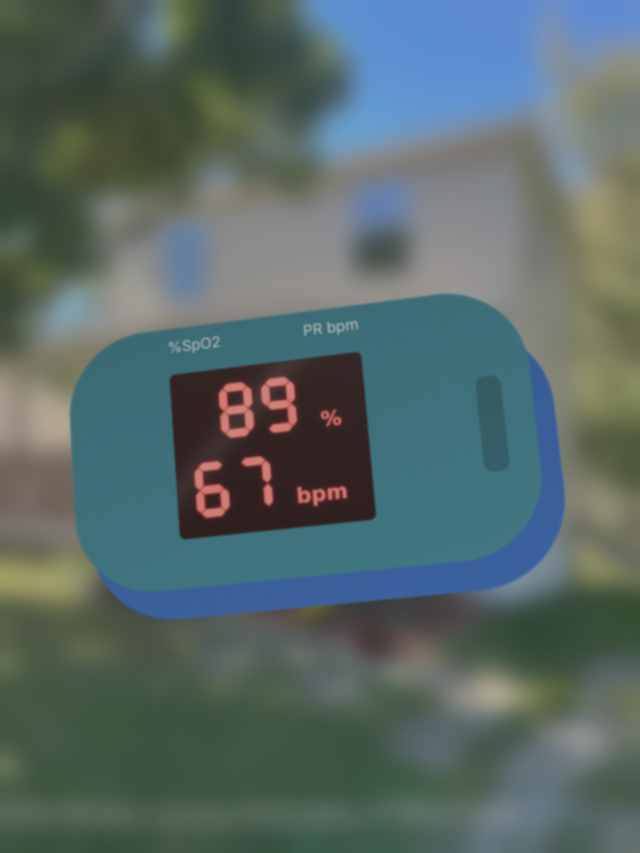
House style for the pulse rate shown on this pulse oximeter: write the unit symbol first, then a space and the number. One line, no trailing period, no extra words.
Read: bpm 67
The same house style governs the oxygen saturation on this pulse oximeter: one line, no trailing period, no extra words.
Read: % 89
